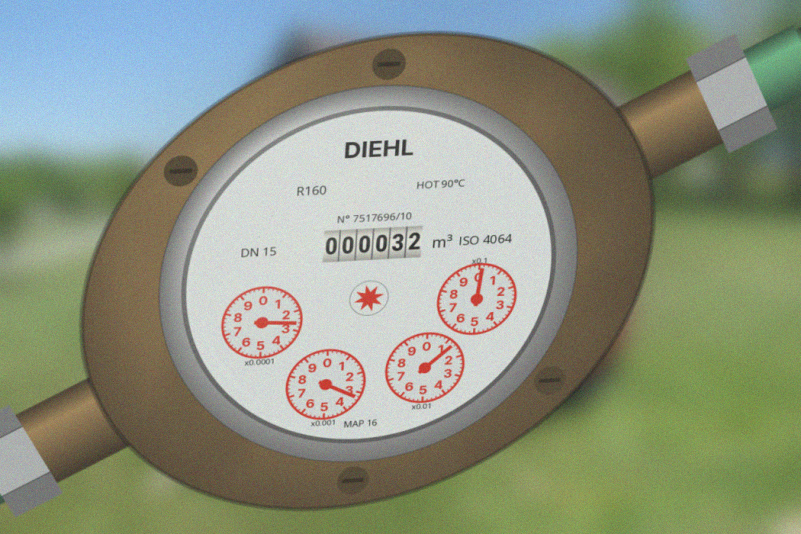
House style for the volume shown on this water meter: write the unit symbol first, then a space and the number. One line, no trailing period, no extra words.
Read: m³ 32.0132
